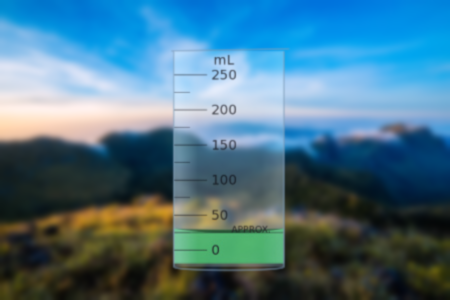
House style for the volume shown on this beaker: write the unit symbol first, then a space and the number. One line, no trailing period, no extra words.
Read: mL 25
